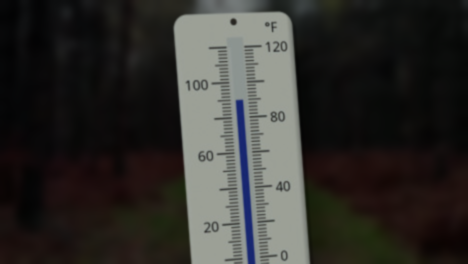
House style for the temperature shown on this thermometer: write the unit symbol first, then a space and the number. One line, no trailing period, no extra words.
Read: °F 90
